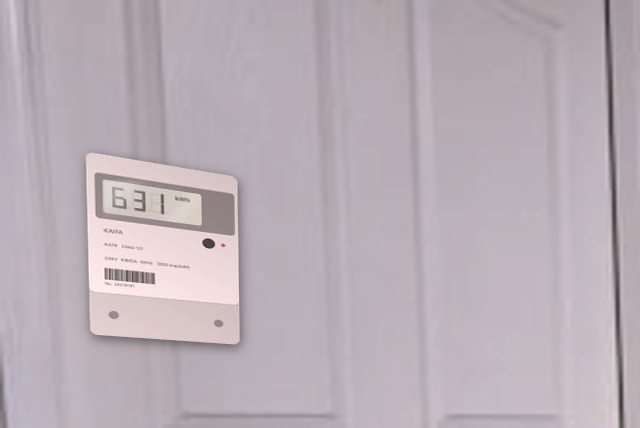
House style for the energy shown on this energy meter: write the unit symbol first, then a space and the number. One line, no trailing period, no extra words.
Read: kWh 631
